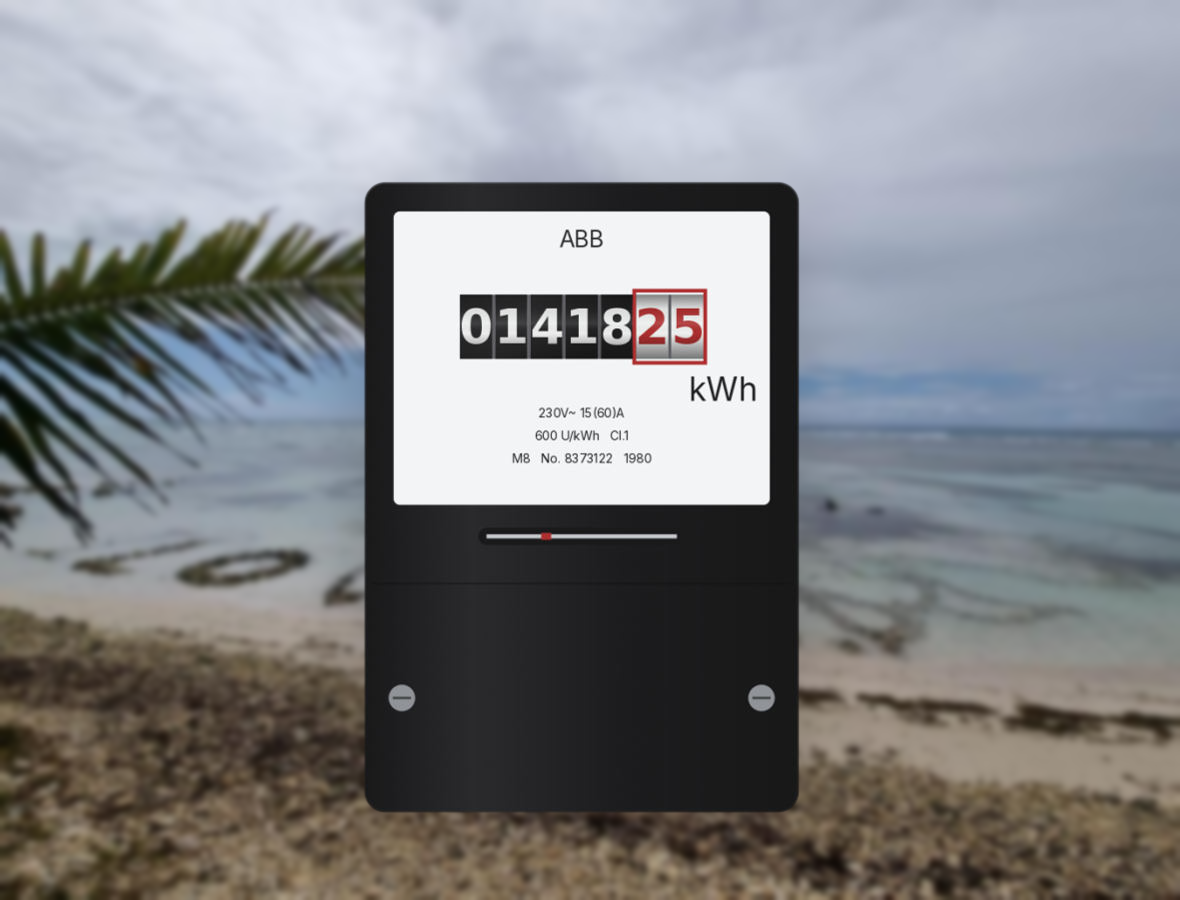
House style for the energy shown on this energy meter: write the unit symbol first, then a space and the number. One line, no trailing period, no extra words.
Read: kWh 1418.25
